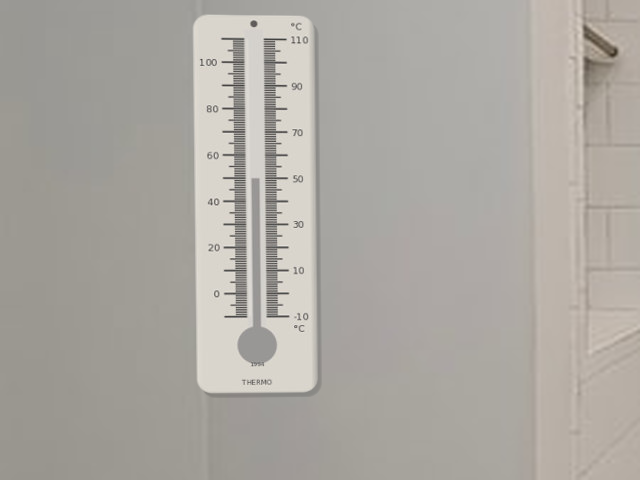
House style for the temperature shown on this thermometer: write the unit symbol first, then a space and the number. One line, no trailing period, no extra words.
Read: °C 50
